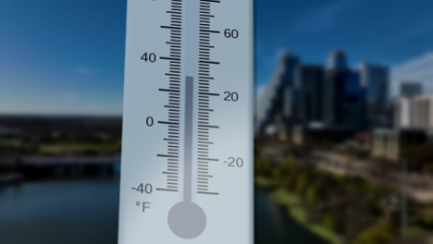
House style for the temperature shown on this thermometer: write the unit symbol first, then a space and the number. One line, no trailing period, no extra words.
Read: °F 30
